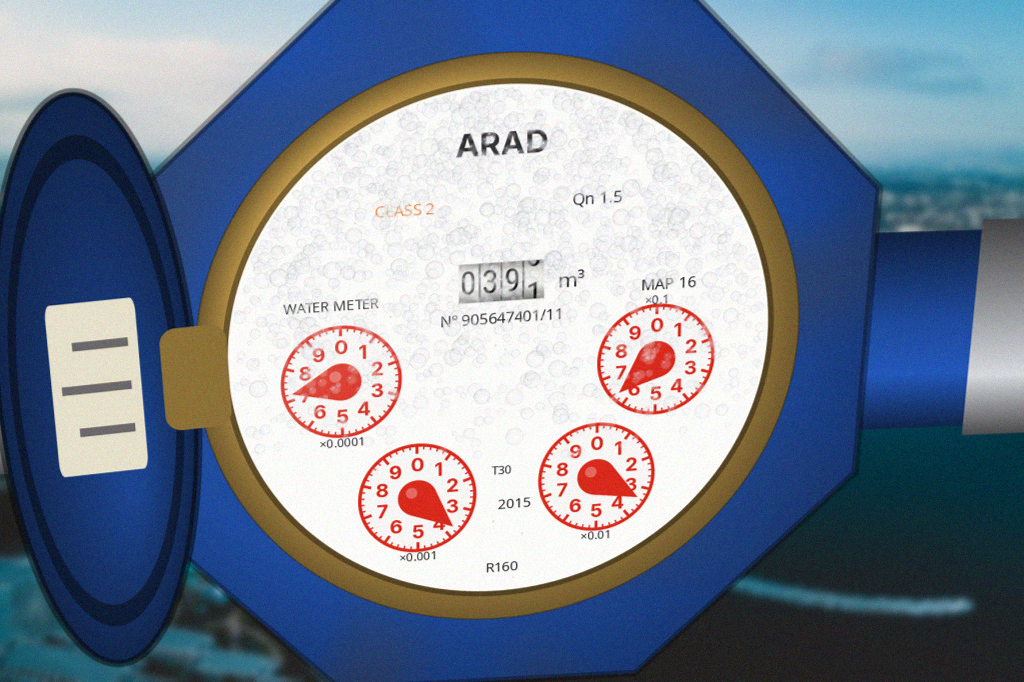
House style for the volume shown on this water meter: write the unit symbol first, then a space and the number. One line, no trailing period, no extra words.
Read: m³ 390.6337
